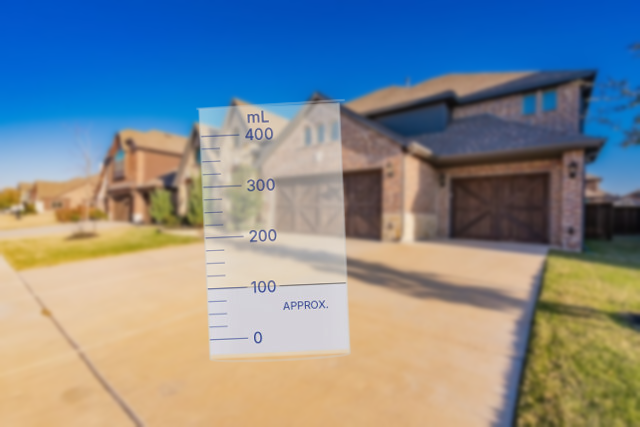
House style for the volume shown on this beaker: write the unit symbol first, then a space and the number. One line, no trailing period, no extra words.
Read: mL 100
